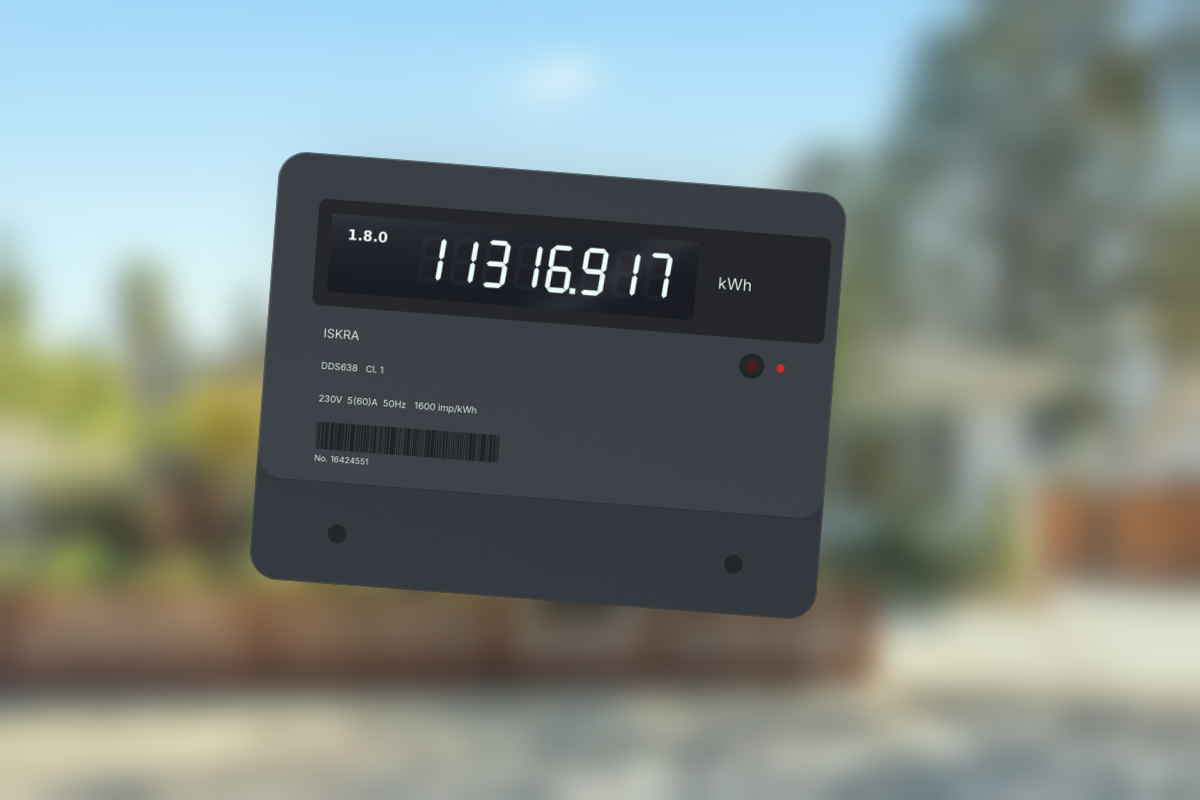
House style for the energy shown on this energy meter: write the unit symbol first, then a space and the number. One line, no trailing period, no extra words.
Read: kWh 11316.917
